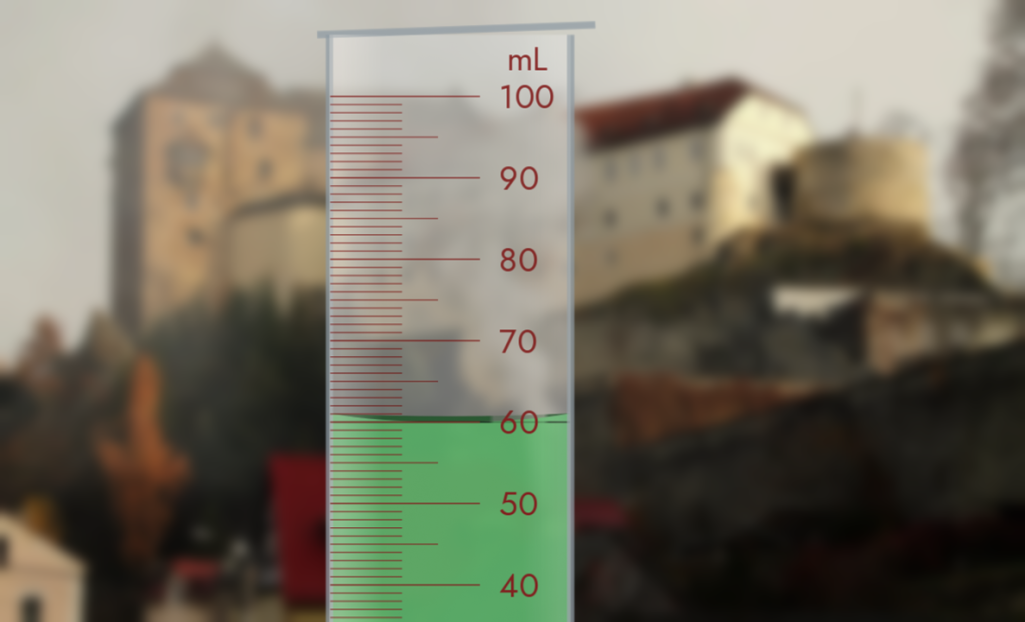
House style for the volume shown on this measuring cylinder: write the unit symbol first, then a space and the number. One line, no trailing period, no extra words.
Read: mL 60
